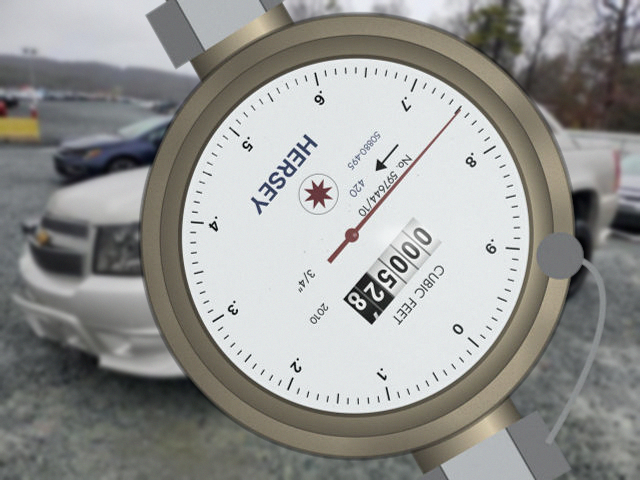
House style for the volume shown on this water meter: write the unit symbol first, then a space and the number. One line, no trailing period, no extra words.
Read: ft³ 527.75
